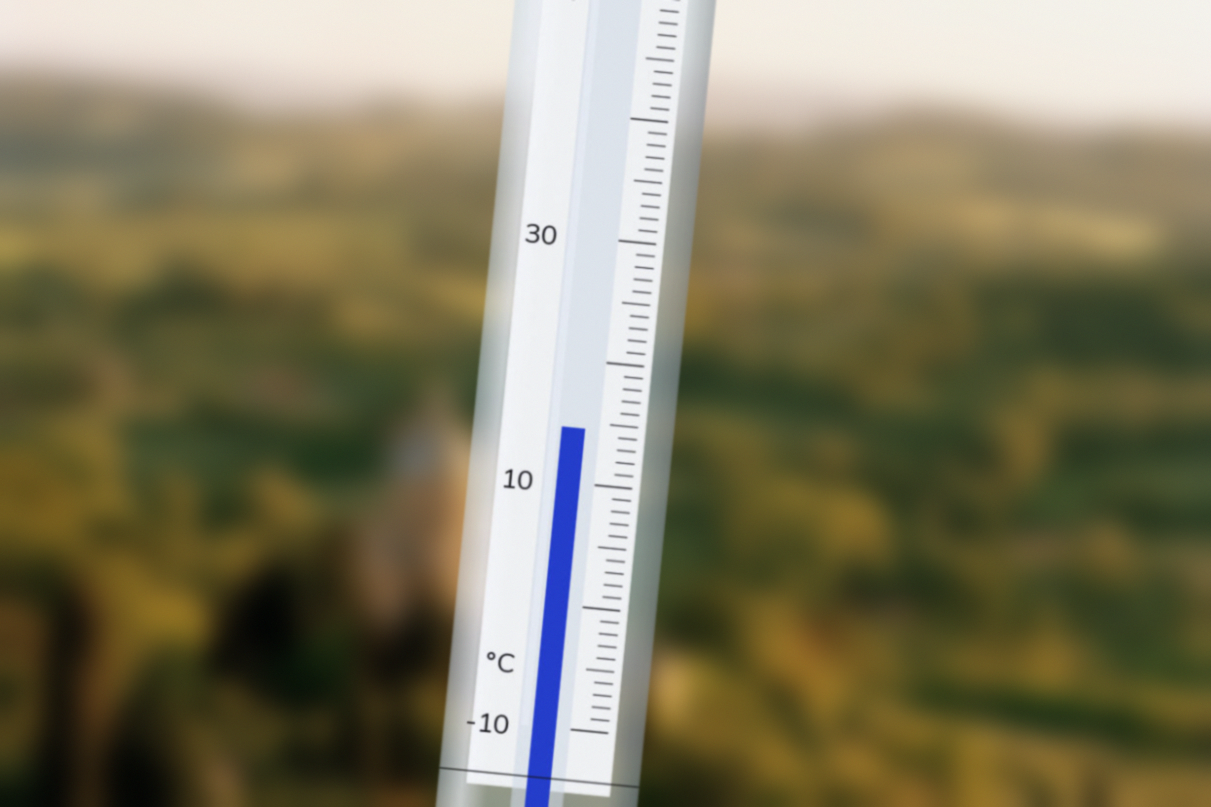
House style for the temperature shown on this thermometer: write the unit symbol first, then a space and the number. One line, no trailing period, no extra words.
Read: °C 14.5
